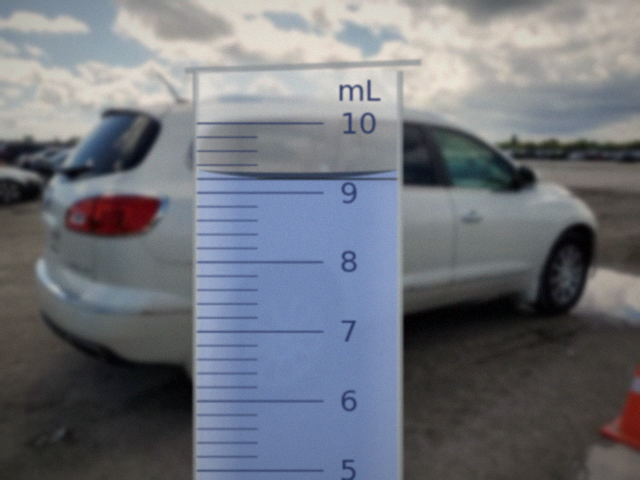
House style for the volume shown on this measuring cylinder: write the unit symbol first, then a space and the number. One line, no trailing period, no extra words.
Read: mL 9.2
